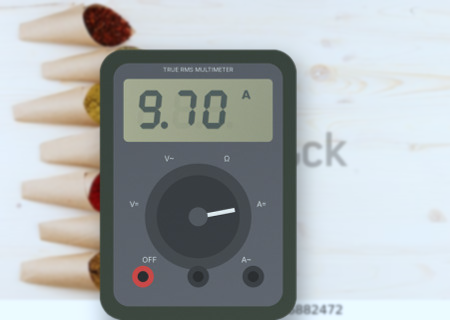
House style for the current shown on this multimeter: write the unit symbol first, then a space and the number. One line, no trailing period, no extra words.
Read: A 9.70
